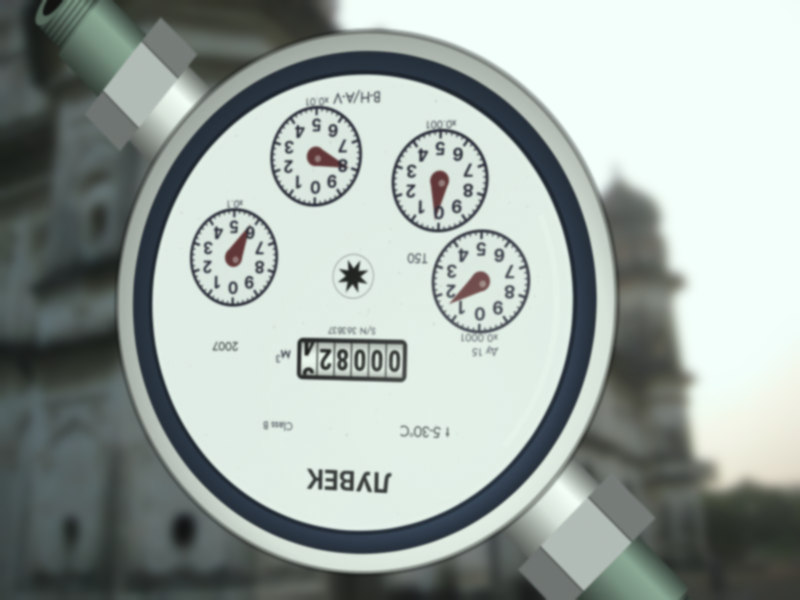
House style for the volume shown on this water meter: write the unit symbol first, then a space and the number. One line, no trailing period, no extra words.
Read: m³ 823.5801
